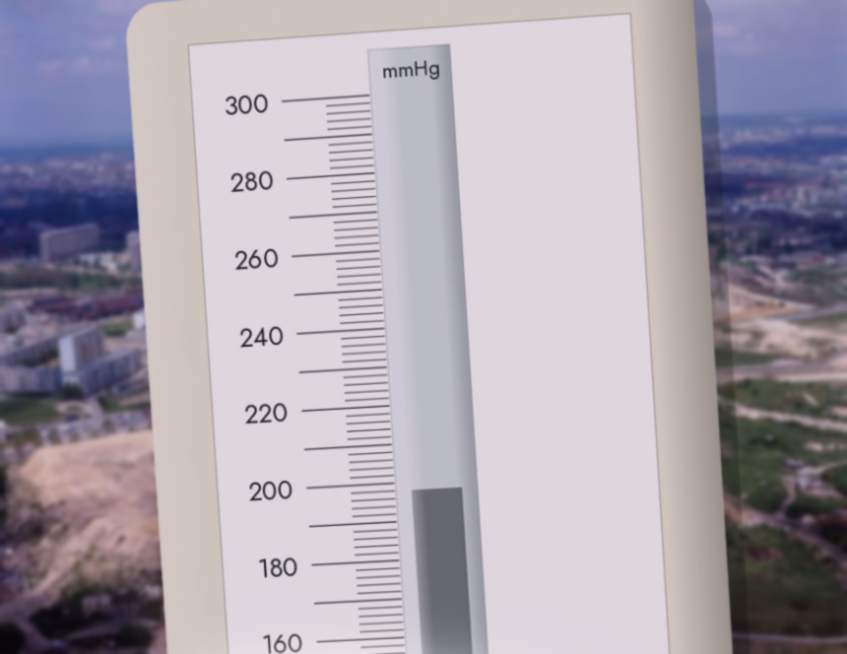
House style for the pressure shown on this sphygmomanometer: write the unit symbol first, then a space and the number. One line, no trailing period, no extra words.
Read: mmHg 198
